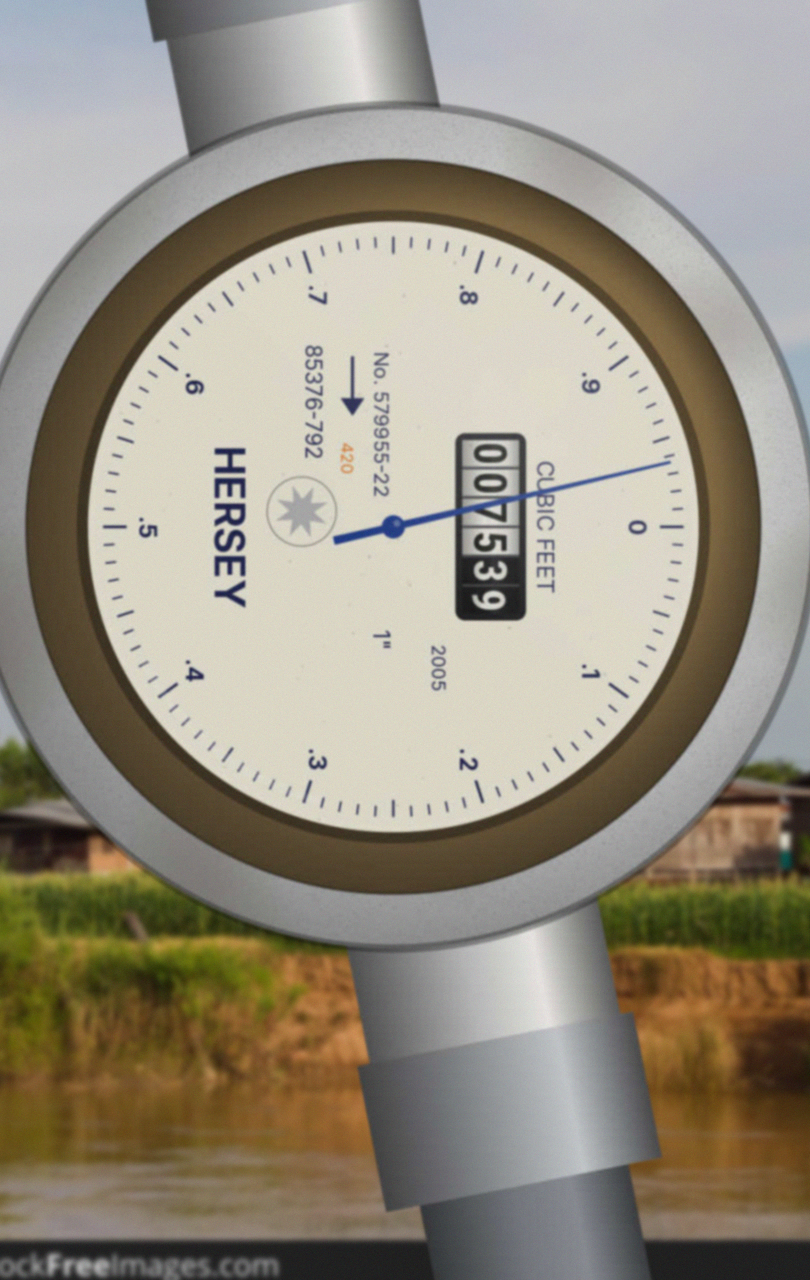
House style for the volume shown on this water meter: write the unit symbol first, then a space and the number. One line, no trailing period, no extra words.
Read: ft³ 7538.96
